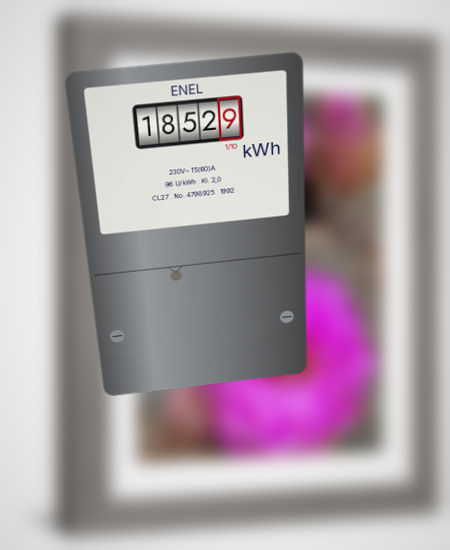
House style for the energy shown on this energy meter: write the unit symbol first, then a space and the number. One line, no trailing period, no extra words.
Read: kWh 1852.9
